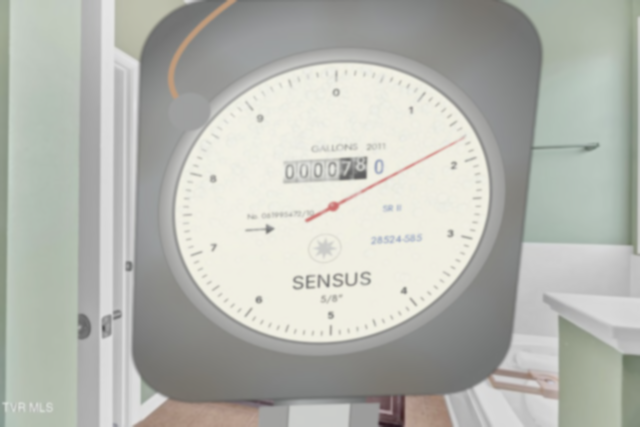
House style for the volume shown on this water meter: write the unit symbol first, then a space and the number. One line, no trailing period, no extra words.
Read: gal 781.7
